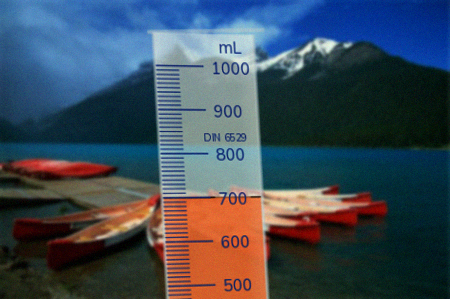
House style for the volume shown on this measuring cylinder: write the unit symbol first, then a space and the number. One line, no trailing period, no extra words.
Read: mL 700
